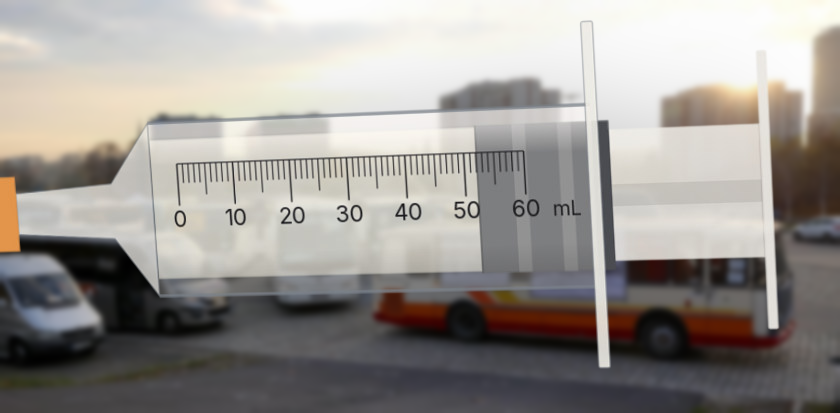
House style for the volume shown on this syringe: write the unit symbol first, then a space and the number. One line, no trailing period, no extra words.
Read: mL 52
